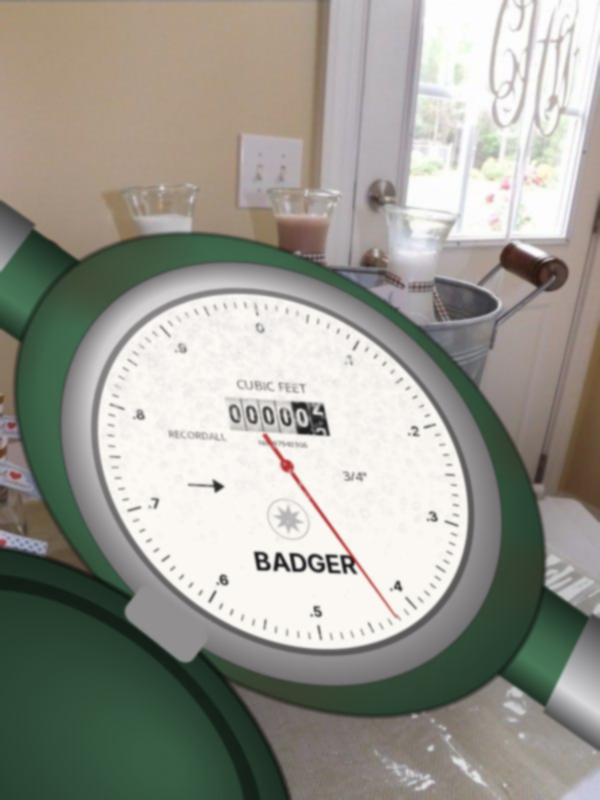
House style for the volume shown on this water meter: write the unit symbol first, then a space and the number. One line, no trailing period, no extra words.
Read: ft³ 2.42
